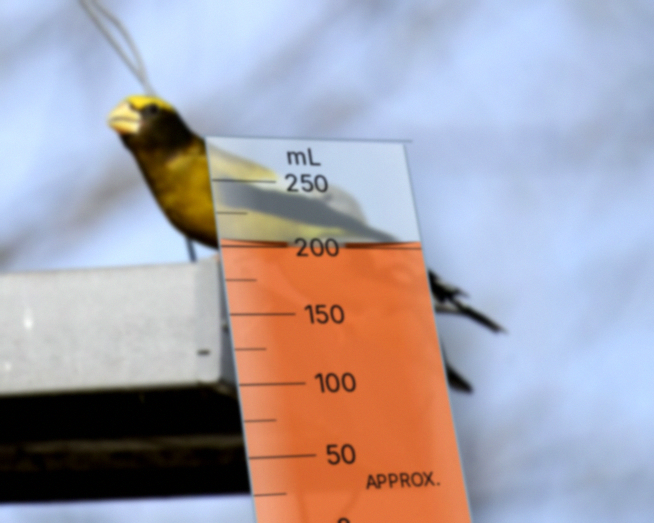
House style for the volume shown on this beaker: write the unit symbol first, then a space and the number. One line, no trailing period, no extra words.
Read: mL 200
